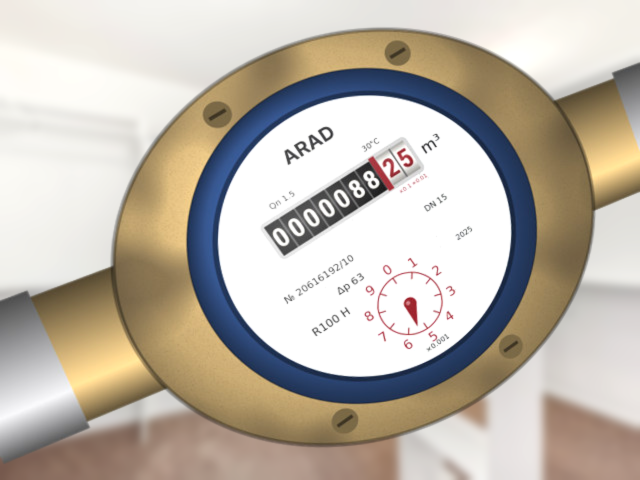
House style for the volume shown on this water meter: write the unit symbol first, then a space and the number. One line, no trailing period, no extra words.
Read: m³ 88.255
